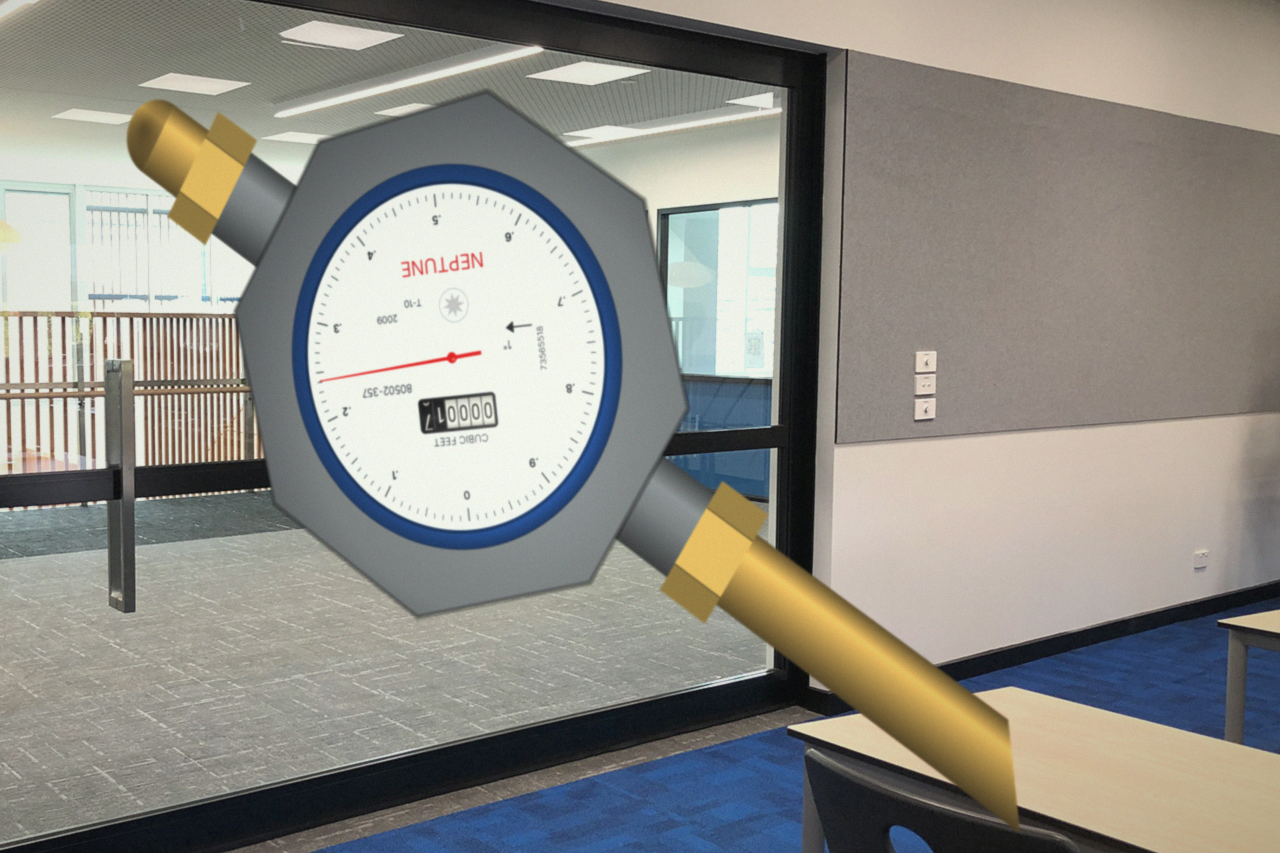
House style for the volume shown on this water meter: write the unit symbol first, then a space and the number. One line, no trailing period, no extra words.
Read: ft³ 17.24
